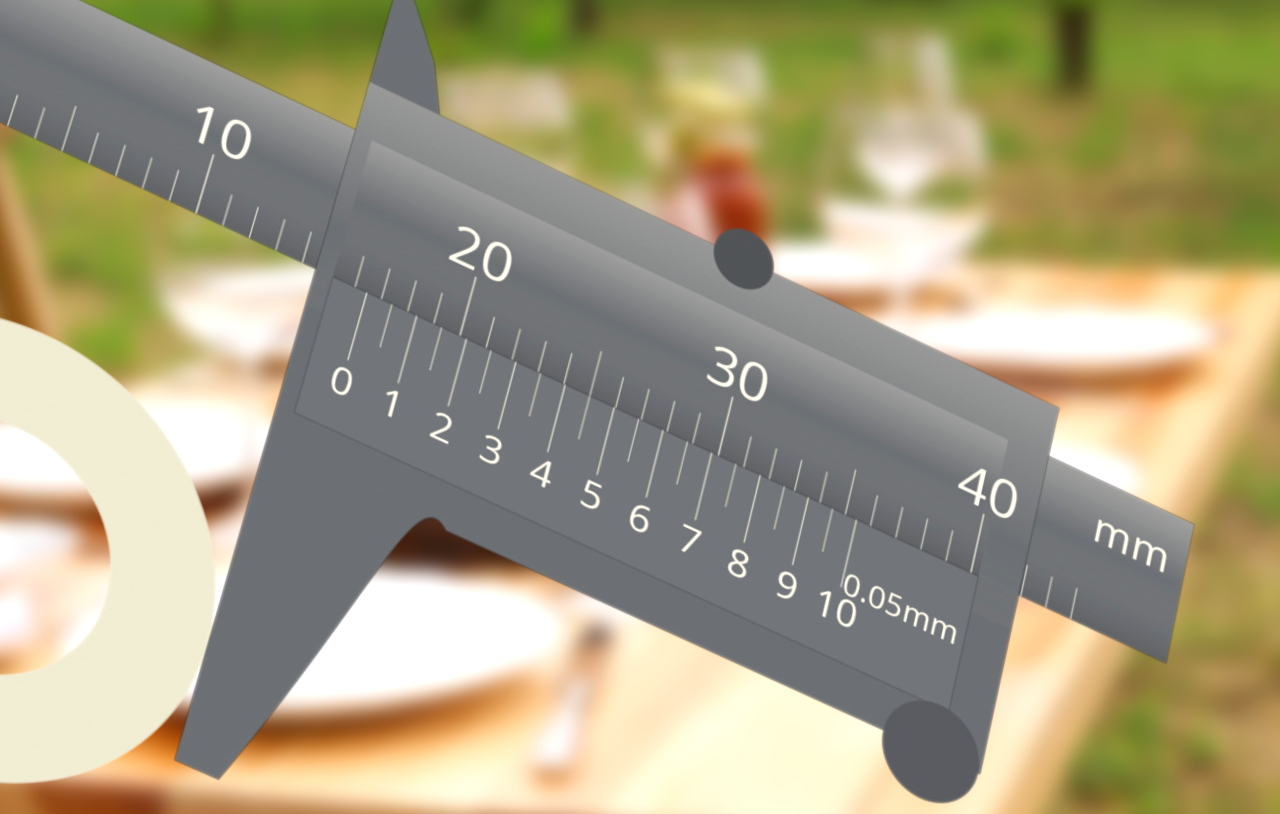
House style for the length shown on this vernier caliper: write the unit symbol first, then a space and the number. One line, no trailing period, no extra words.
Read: mm 16.45
